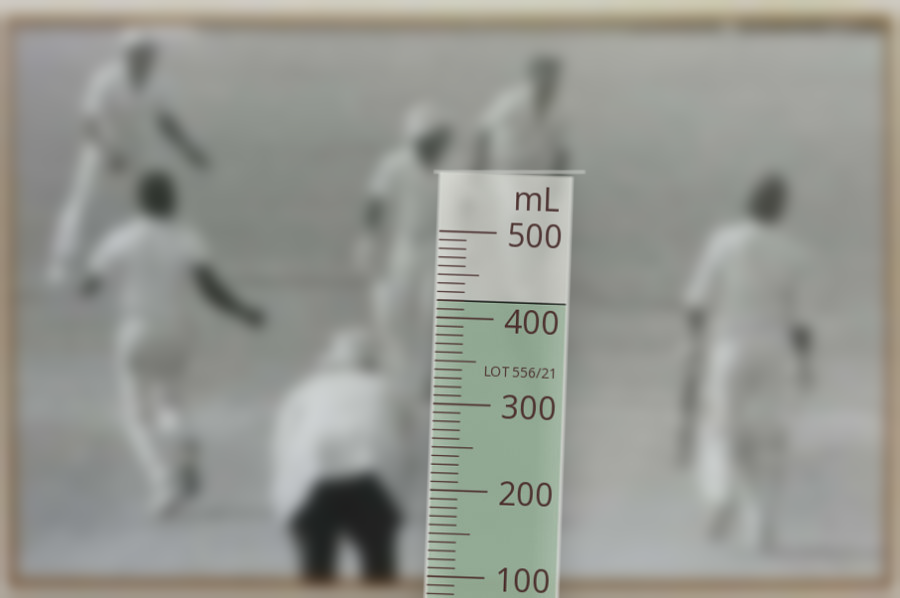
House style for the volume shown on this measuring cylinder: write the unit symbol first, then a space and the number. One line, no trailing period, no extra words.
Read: mL 420
